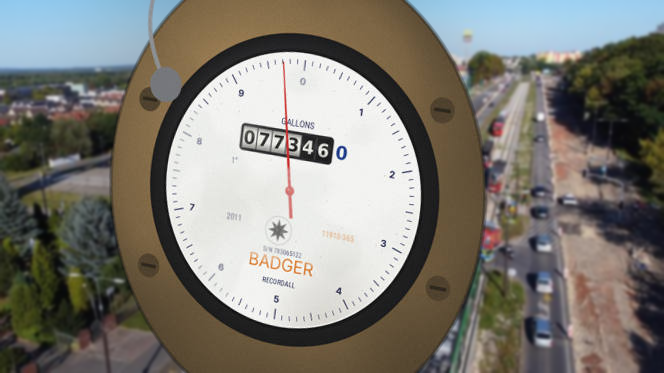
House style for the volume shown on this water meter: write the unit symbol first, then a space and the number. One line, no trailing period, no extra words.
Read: gal 773459.7
